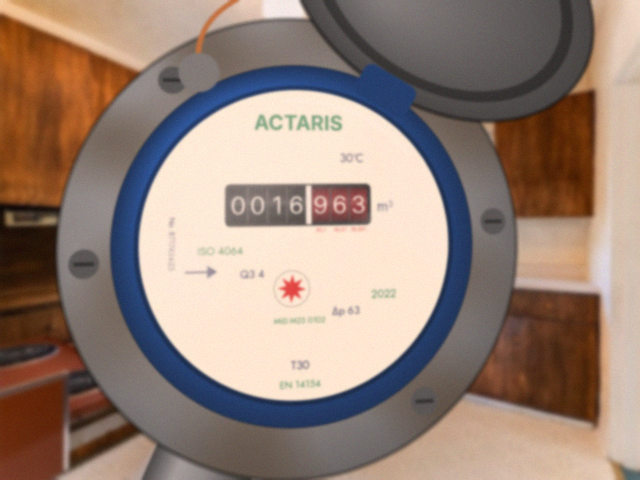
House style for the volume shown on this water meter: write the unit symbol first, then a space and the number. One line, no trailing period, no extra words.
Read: m³ 16.963
